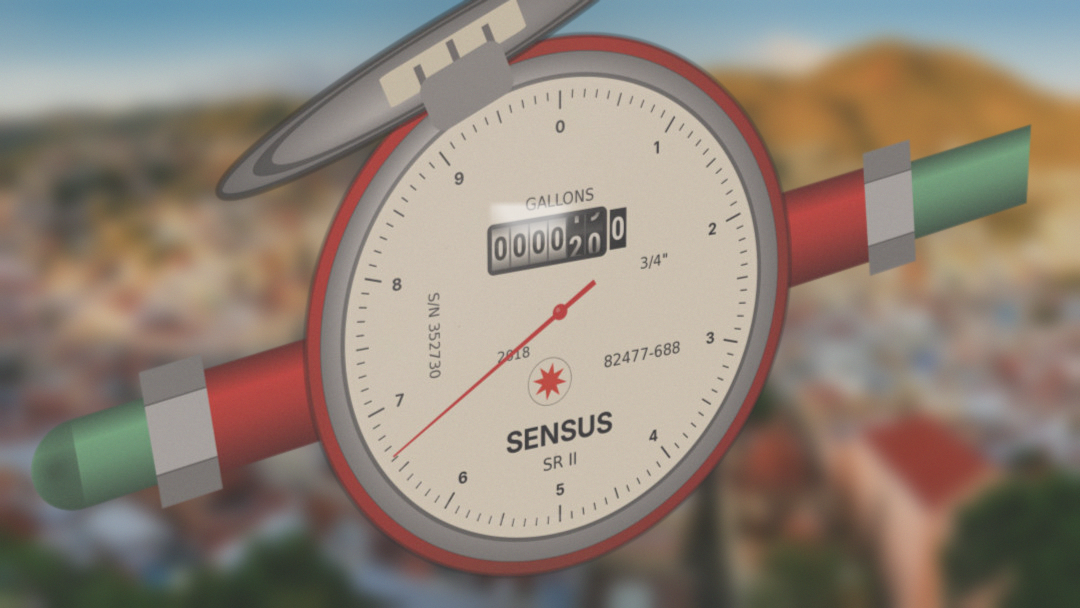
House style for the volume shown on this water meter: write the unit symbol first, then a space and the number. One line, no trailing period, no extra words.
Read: gal 196.6
